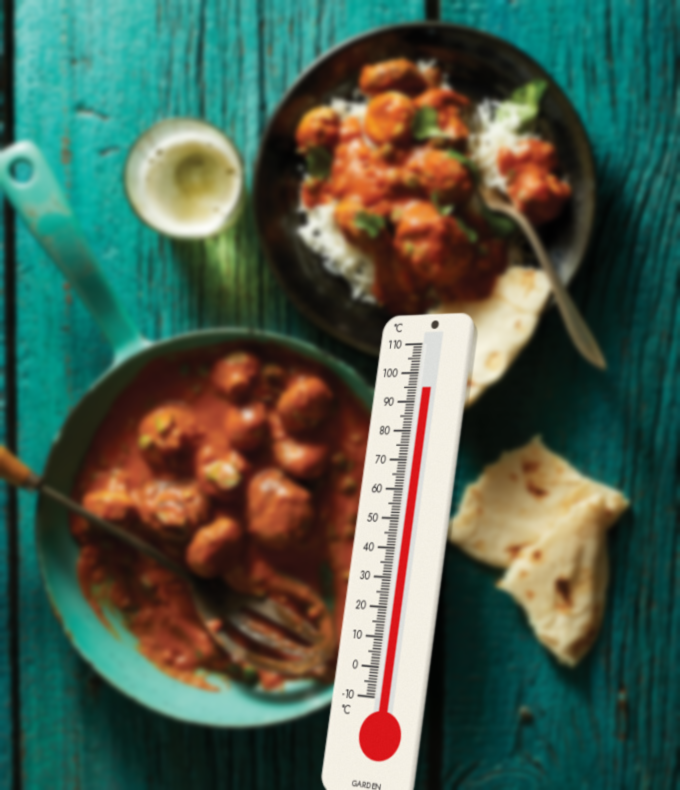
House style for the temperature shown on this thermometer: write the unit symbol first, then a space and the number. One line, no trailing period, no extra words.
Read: °C 95
